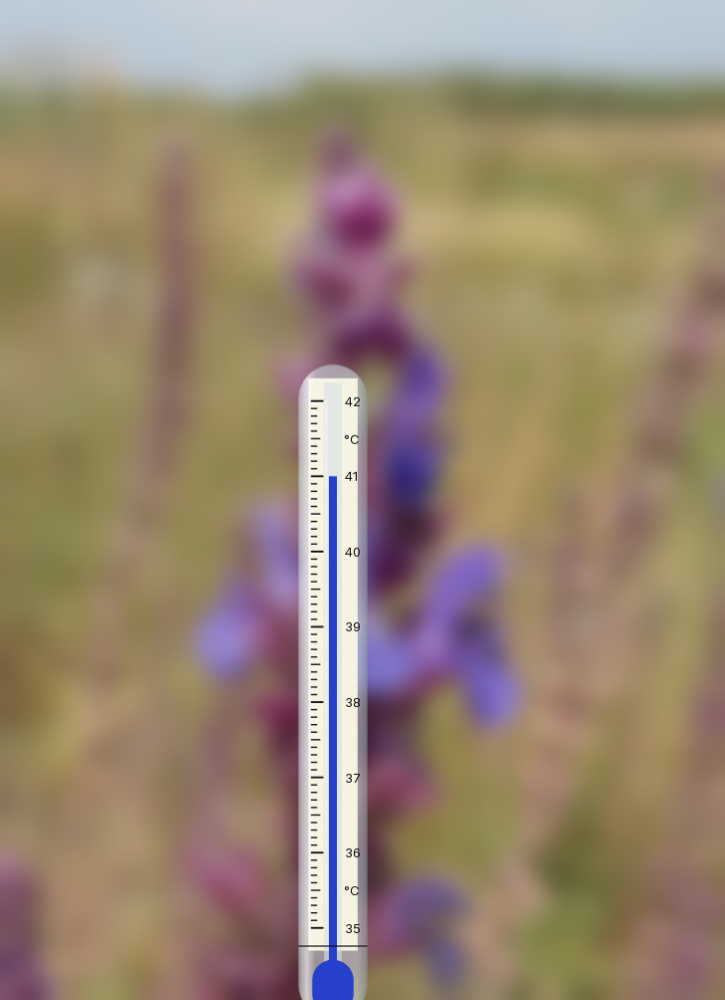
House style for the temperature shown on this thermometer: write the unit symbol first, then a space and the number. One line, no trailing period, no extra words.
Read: °C 41
